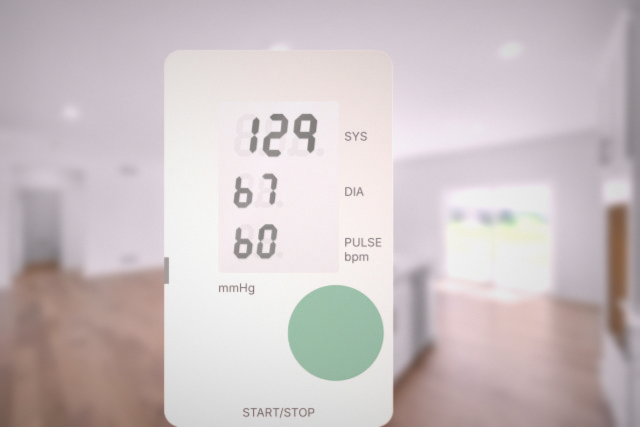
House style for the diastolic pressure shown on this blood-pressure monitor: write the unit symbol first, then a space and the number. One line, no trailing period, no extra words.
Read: mmHg 67
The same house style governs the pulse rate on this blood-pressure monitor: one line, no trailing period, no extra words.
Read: bpm 60
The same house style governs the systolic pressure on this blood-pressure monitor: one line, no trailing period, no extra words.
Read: mmHg 129
